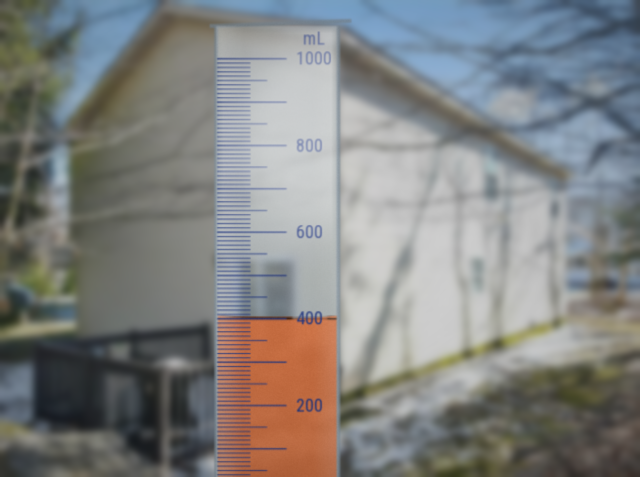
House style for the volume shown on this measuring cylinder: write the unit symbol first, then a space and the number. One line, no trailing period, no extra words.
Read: mL 400
